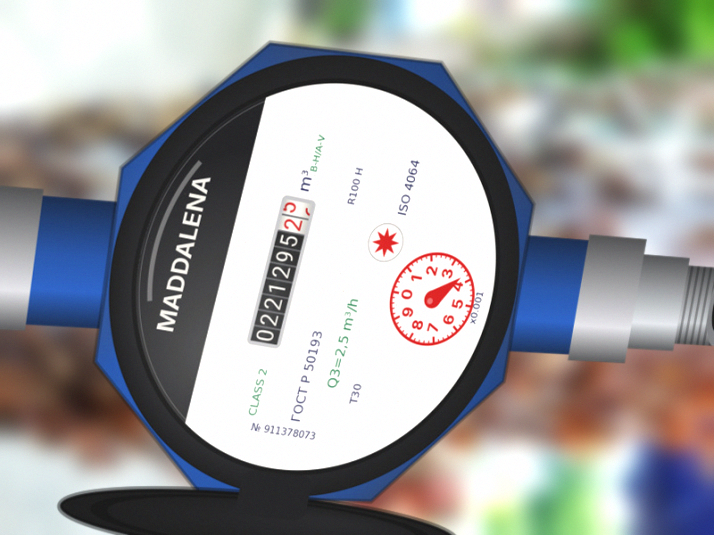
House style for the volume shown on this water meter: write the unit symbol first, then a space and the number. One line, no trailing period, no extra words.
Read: m³ 221295.253
